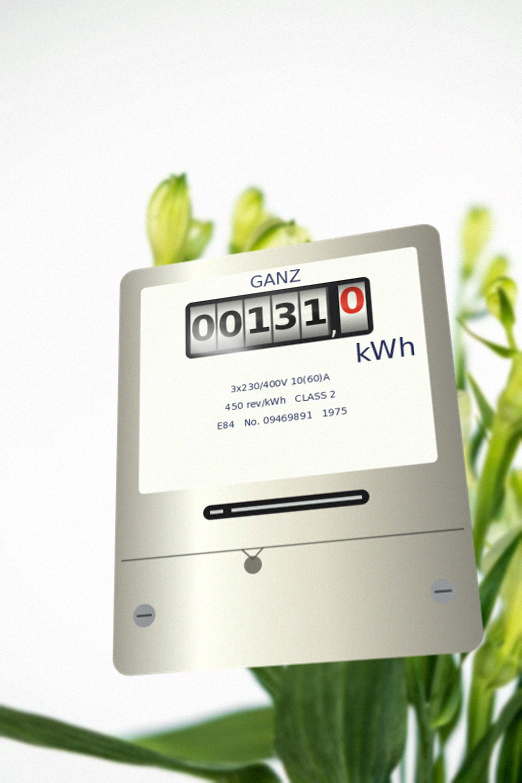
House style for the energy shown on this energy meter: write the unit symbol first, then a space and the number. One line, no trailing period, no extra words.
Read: kWh 131.0
